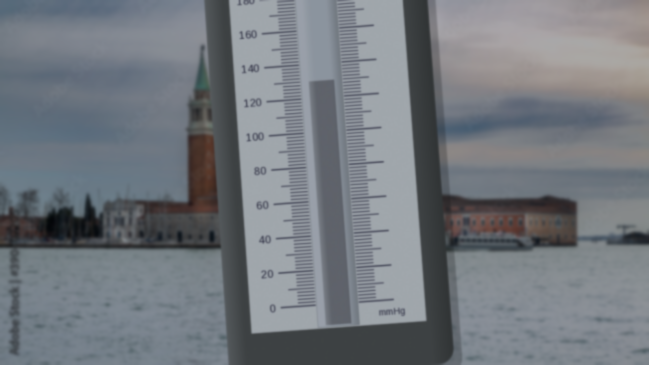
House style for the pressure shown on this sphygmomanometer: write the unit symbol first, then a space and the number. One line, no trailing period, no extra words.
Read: mmHg 130
